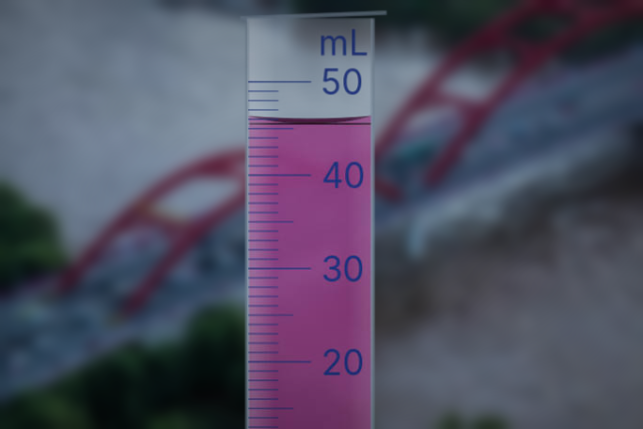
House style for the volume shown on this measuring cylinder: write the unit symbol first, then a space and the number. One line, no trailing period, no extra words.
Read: mL 45.5
